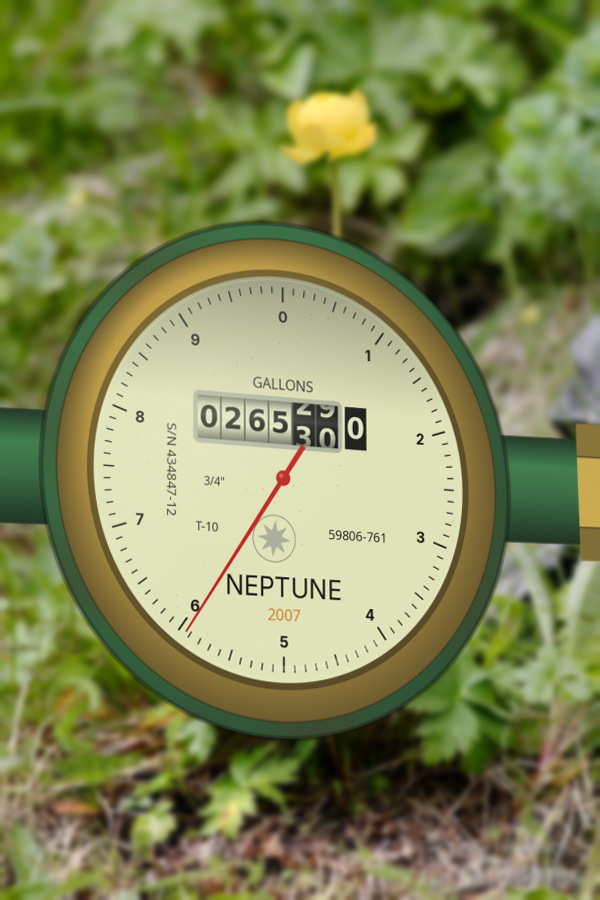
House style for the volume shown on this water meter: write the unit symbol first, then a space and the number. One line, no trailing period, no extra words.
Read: gal 265295.9
